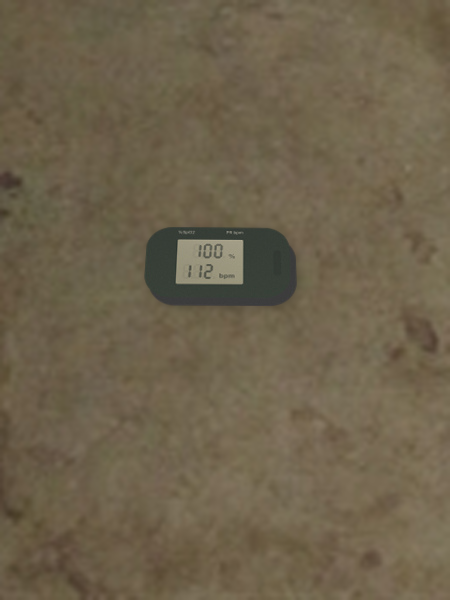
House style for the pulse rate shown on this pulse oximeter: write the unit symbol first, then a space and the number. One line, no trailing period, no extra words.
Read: bpm 112
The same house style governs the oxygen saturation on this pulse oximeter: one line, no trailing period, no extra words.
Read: % 100
